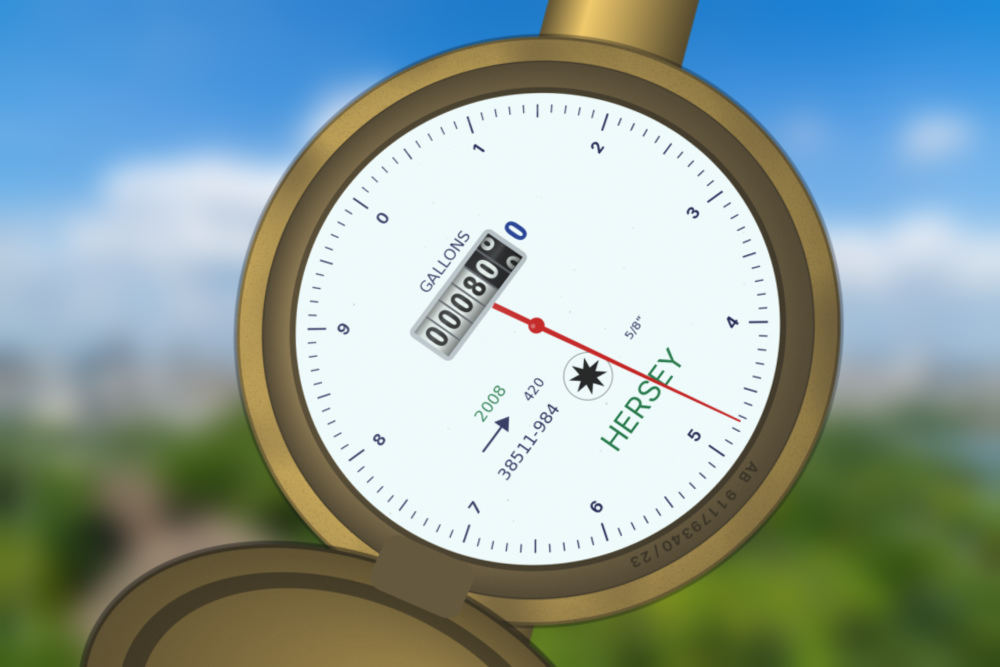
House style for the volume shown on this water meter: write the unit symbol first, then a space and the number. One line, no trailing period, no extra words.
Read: gal 8084.7
